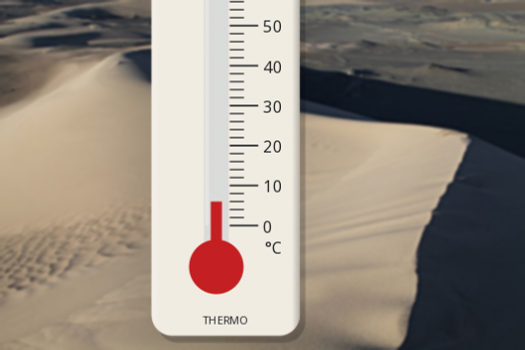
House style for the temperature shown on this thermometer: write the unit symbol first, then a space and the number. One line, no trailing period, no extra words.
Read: °C 6
